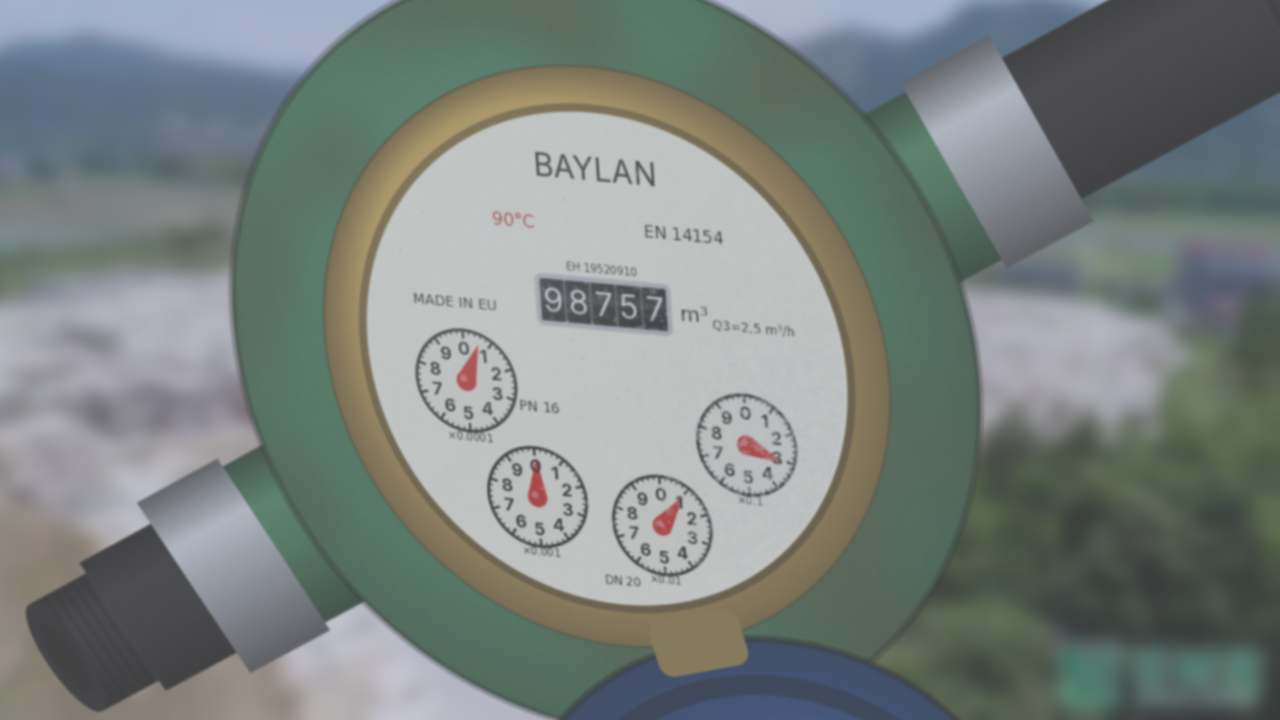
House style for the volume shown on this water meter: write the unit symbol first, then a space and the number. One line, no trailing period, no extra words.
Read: m³ 98757.3100
